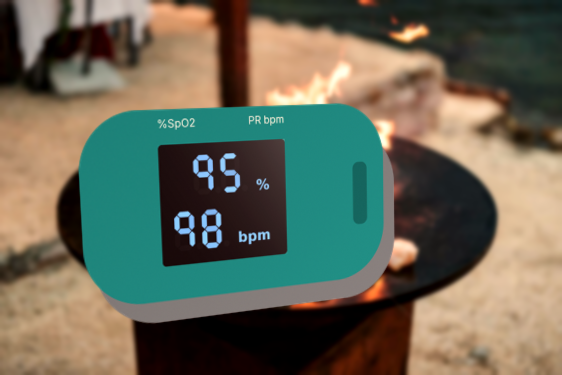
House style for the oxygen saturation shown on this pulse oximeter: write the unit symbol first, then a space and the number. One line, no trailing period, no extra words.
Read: % 95
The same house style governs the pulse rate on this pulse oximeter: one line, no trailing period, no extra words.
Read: bpm 98
